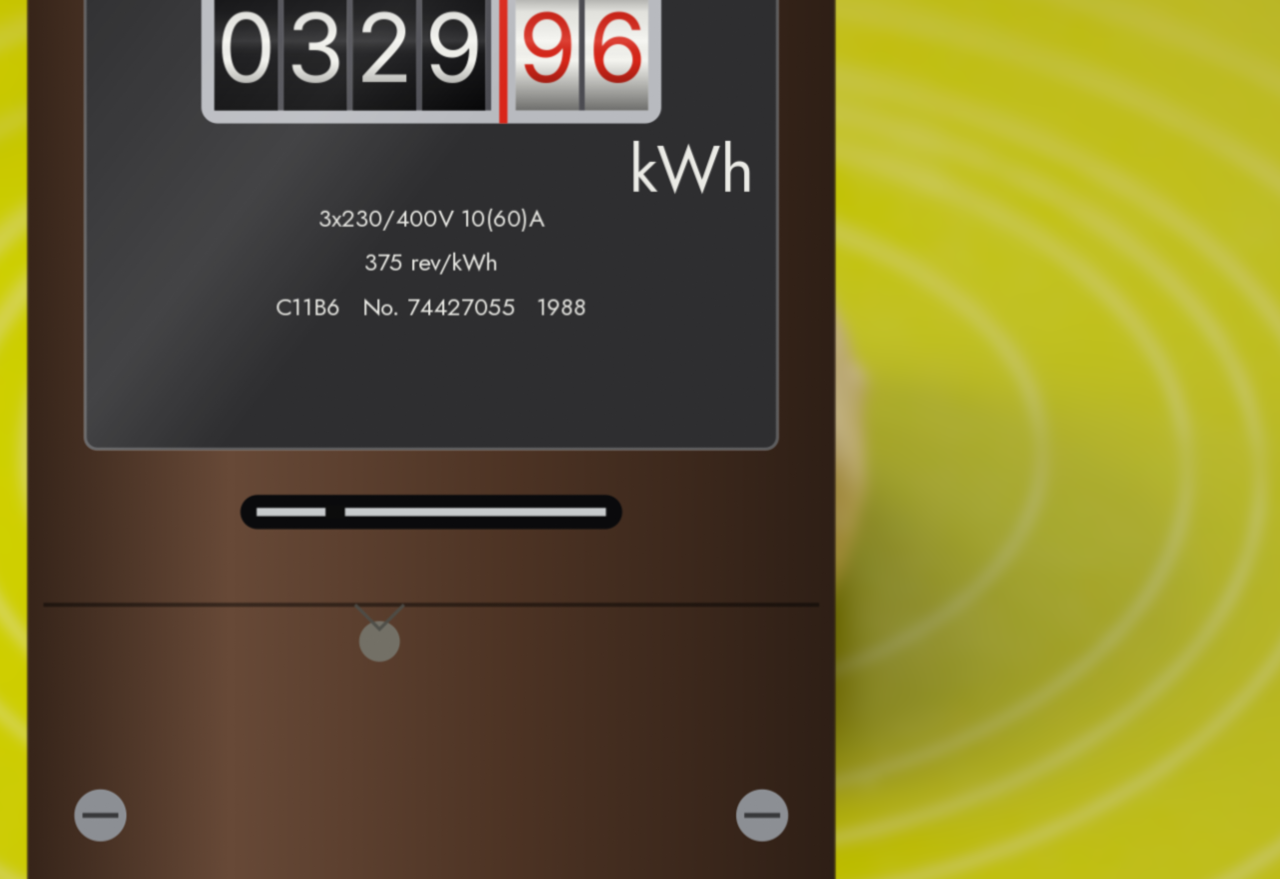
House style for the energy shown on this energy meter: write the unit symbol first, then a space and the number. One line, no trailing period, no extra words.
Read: kWh 329.96
